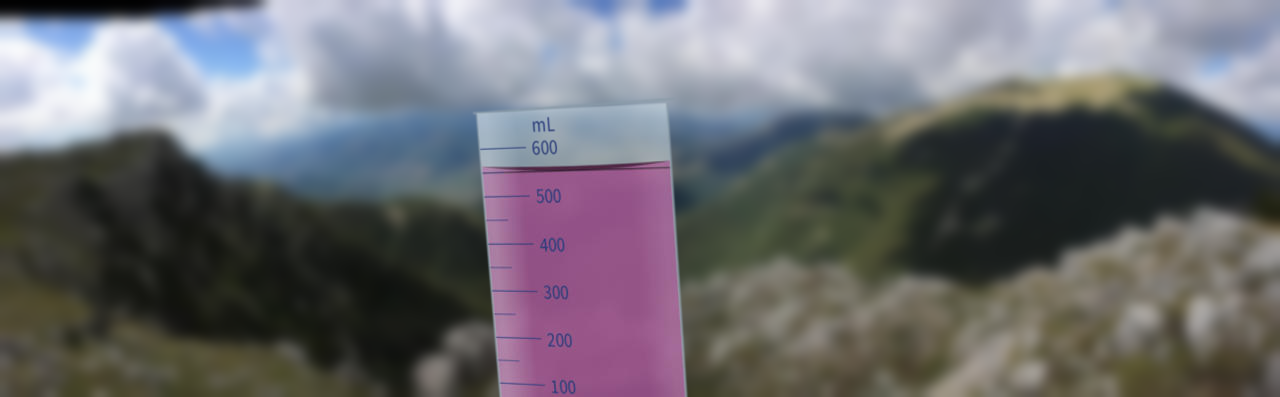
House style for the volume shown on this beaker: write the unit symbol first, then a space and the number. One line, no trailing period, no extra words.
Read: mL 550
